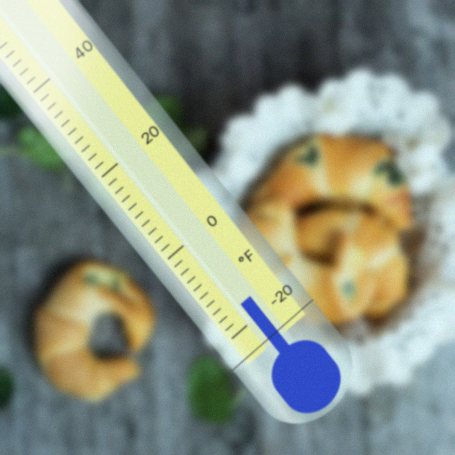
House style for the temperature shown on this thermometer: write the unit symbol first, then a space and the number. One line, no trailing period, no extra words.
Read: °F -16
